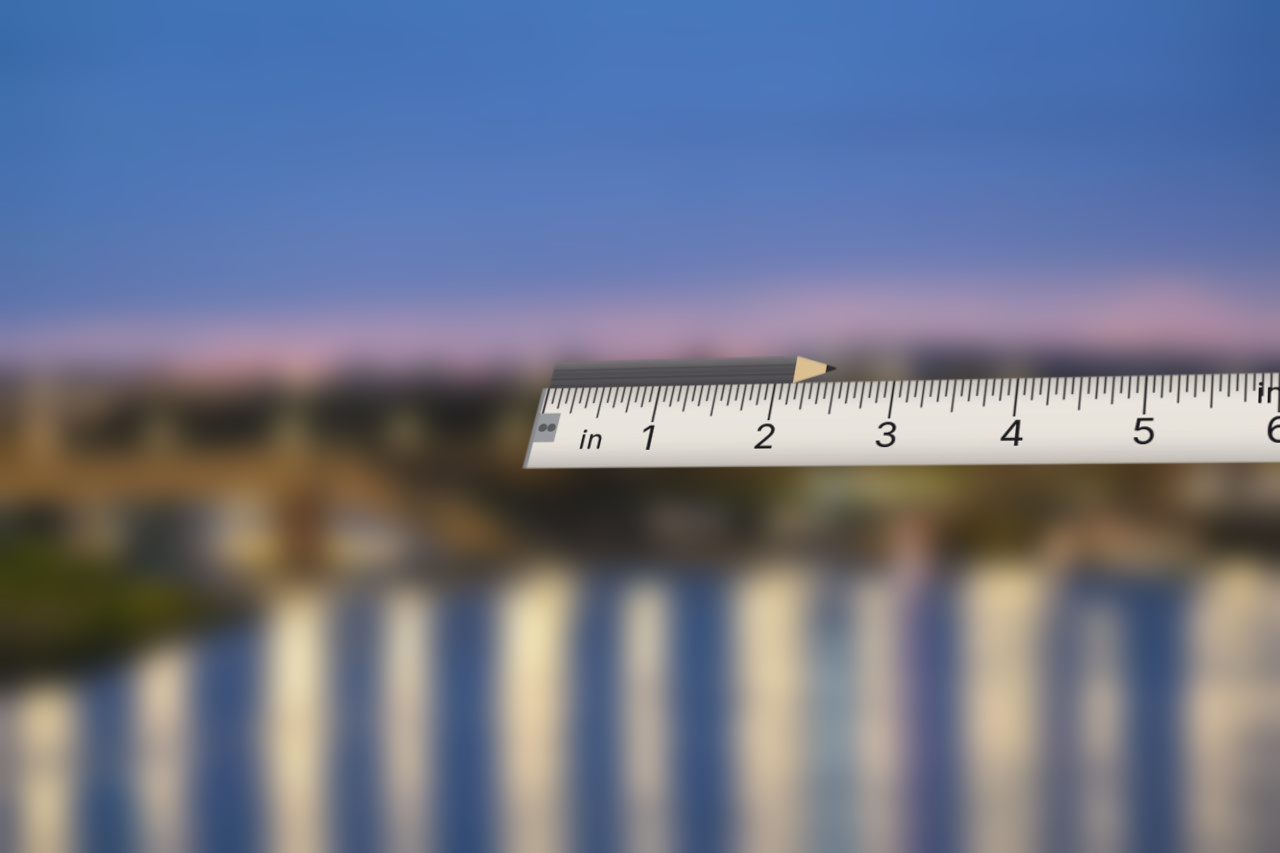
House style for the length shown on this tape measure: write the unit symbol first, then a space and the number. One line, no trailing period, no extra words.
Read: in 2.5
